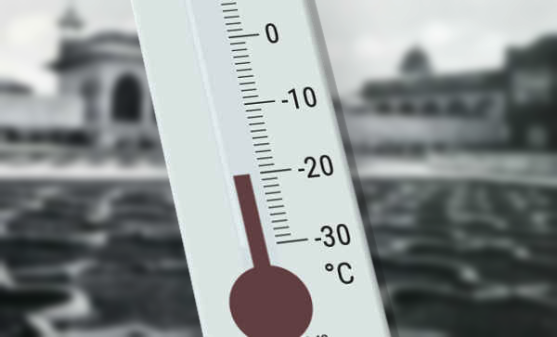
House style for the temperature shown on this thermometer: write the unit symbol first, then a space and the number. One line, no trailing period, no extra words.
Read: °C -20
